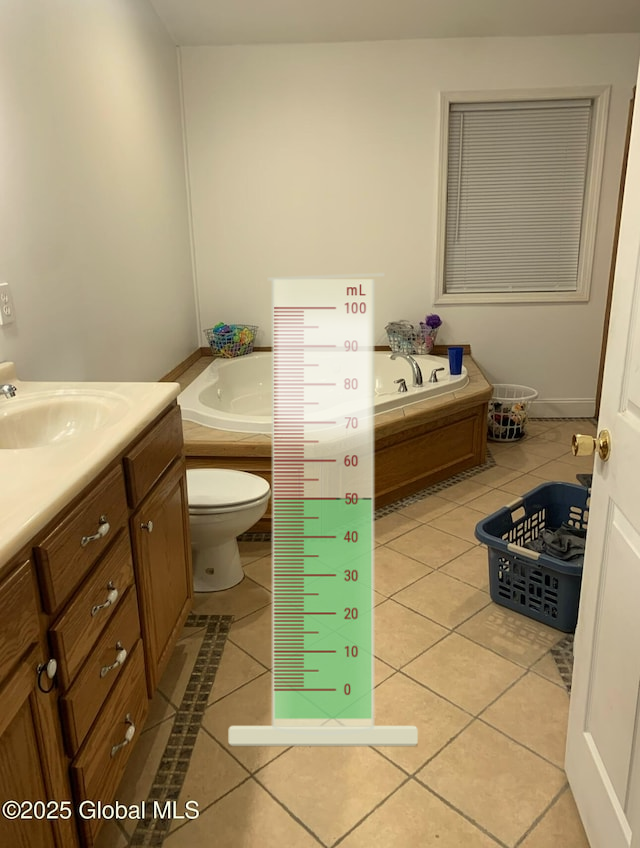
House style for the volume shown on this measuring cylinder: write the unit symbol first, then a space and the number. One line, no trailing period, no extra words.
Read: mL 50
